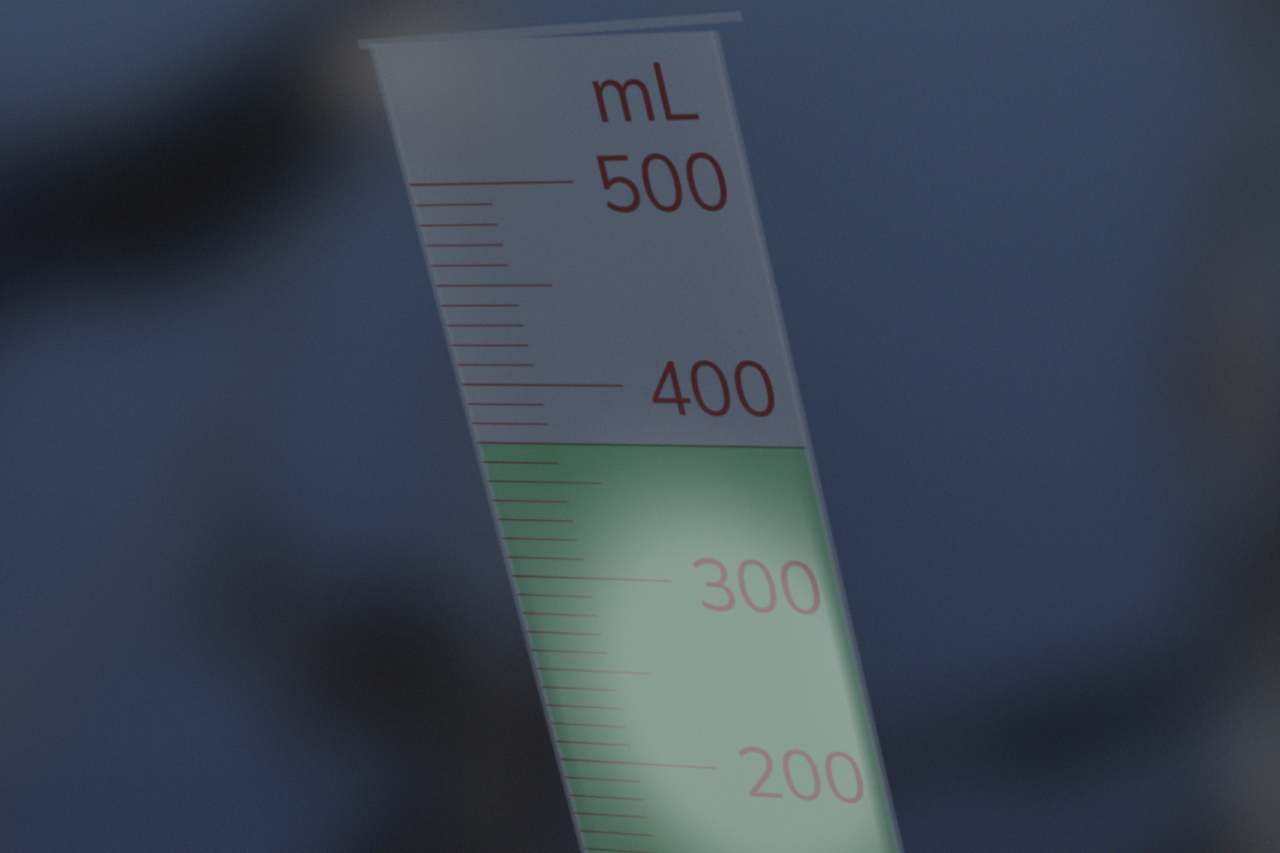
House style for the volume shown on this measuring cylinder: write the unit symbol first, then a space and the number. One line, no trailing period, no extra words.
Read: mL 370
